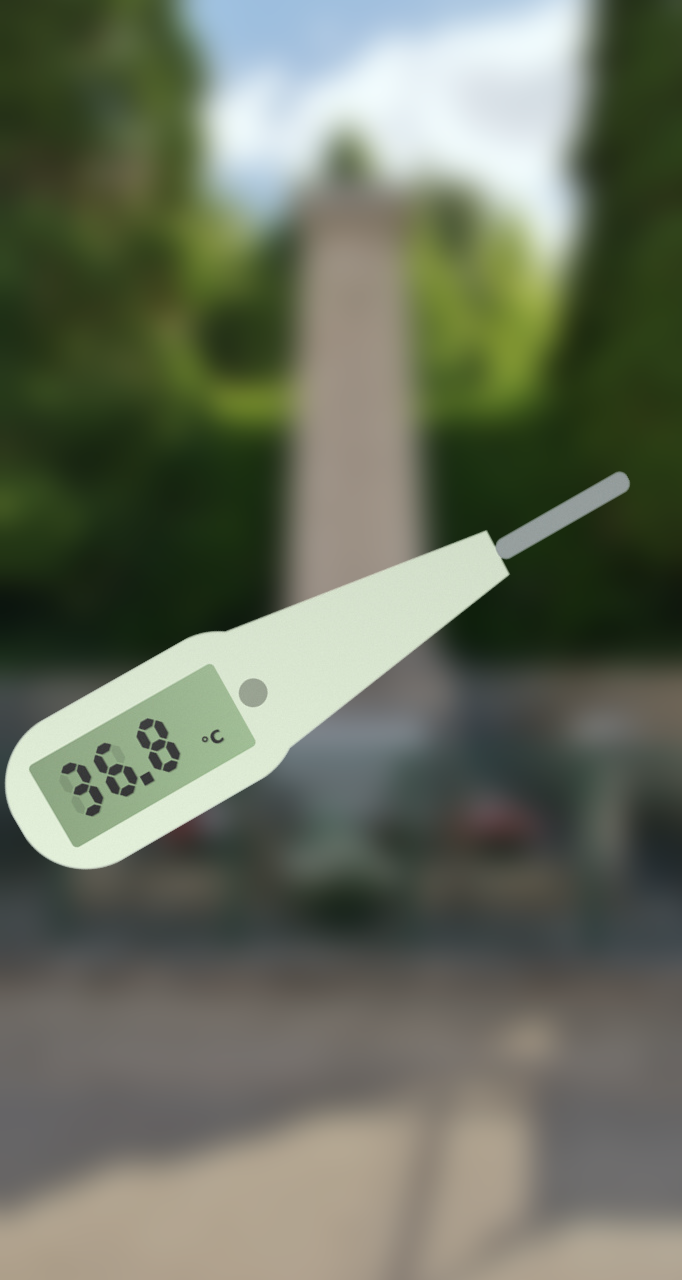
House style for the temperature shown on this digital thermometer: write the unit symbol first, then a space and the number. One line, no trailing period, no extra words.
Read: °C 36.8
